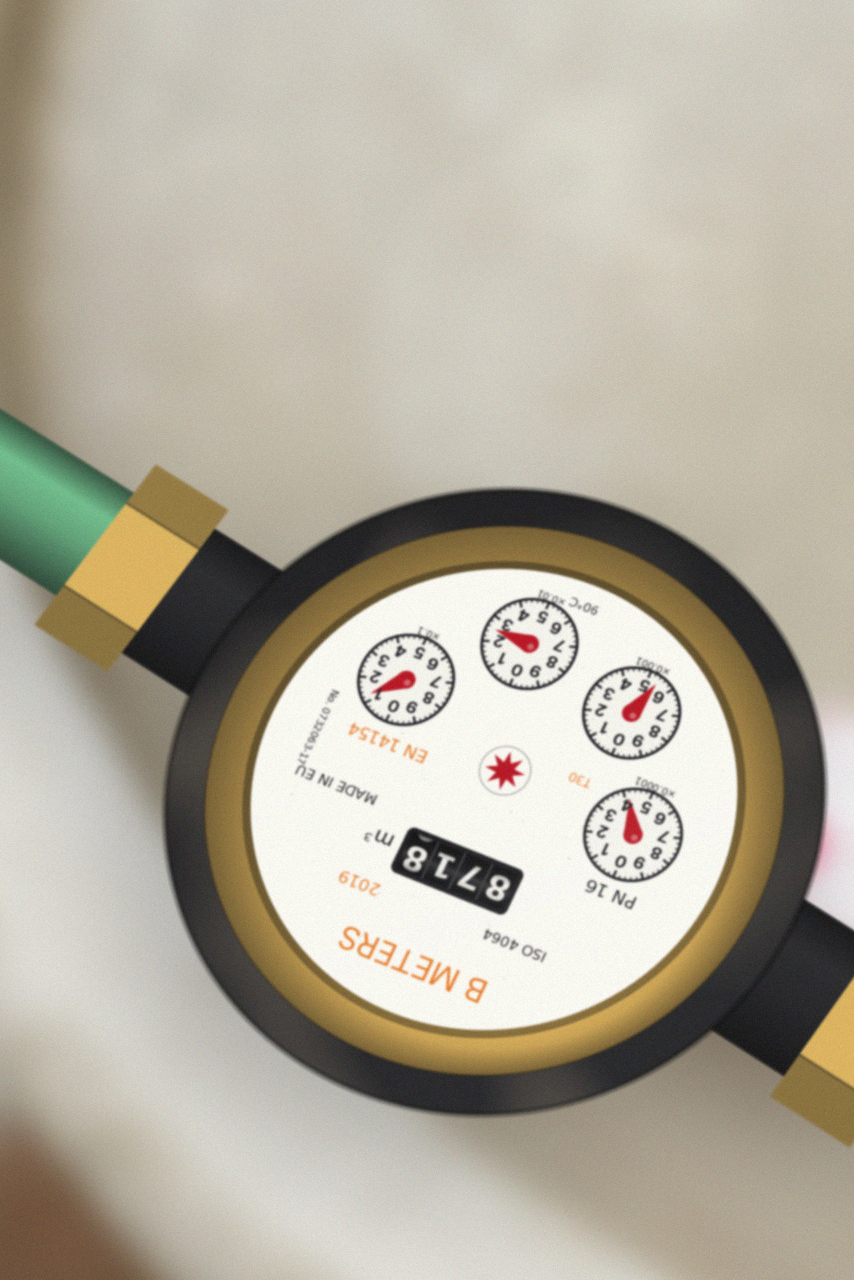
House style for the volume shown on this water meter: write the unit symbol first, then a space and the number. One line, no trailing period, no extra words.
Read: m³ 8718.1254
